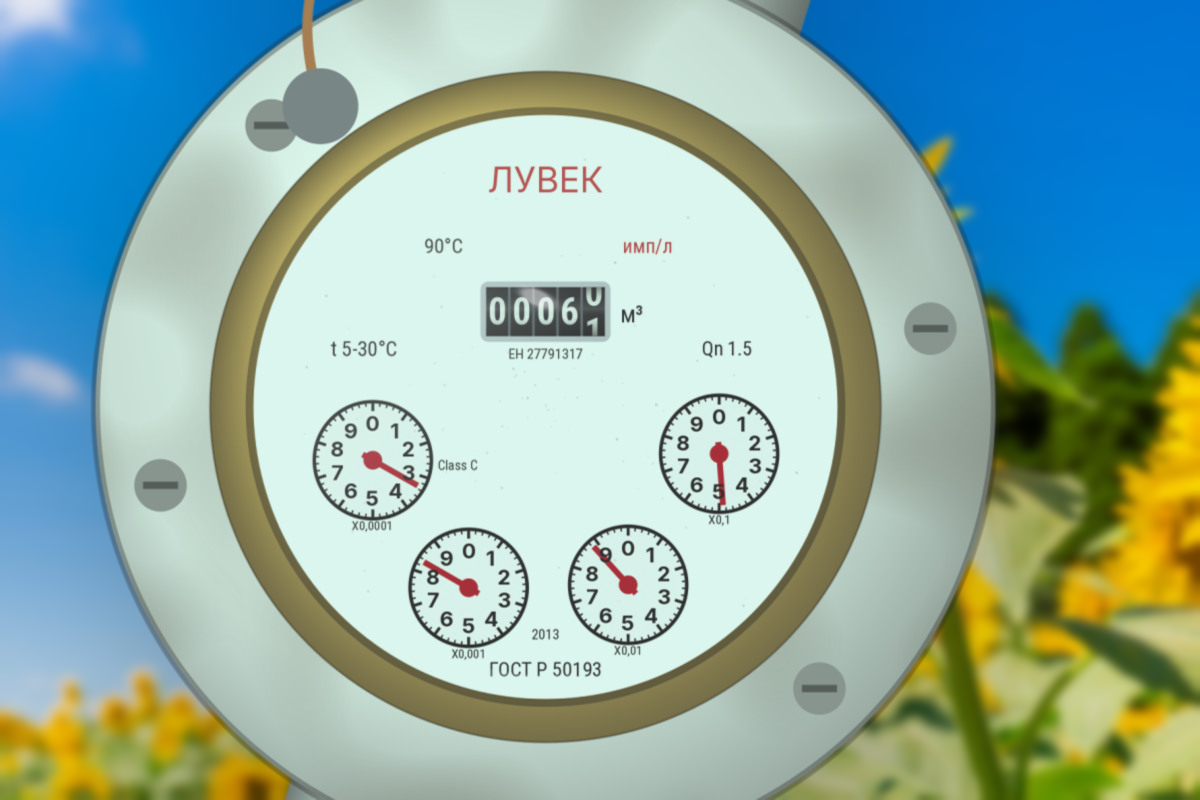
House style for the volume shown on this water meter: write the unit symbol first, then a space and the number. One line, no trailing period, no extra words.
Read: m³ 60.4883
